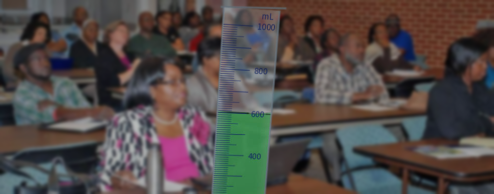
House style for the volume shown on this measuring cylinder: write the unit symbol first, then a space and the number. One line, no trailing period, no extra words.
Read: mL 600
